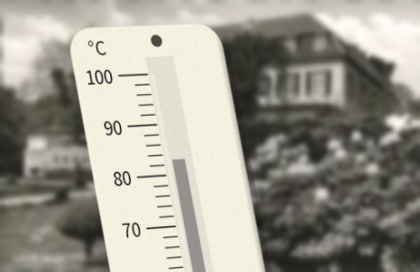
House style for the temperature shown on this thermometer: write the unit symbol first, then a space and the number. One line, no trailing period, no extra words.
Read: °C 83
